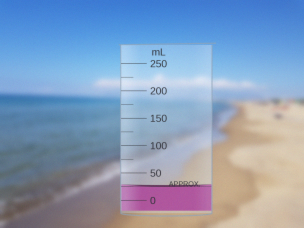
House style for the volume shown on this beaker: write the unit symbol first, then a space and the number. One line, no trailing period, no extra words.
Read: mL 25
